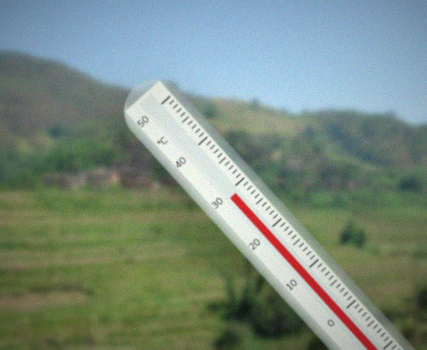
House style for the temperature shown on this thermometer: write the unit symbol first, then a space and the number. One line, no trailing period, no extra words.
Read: °C 29
